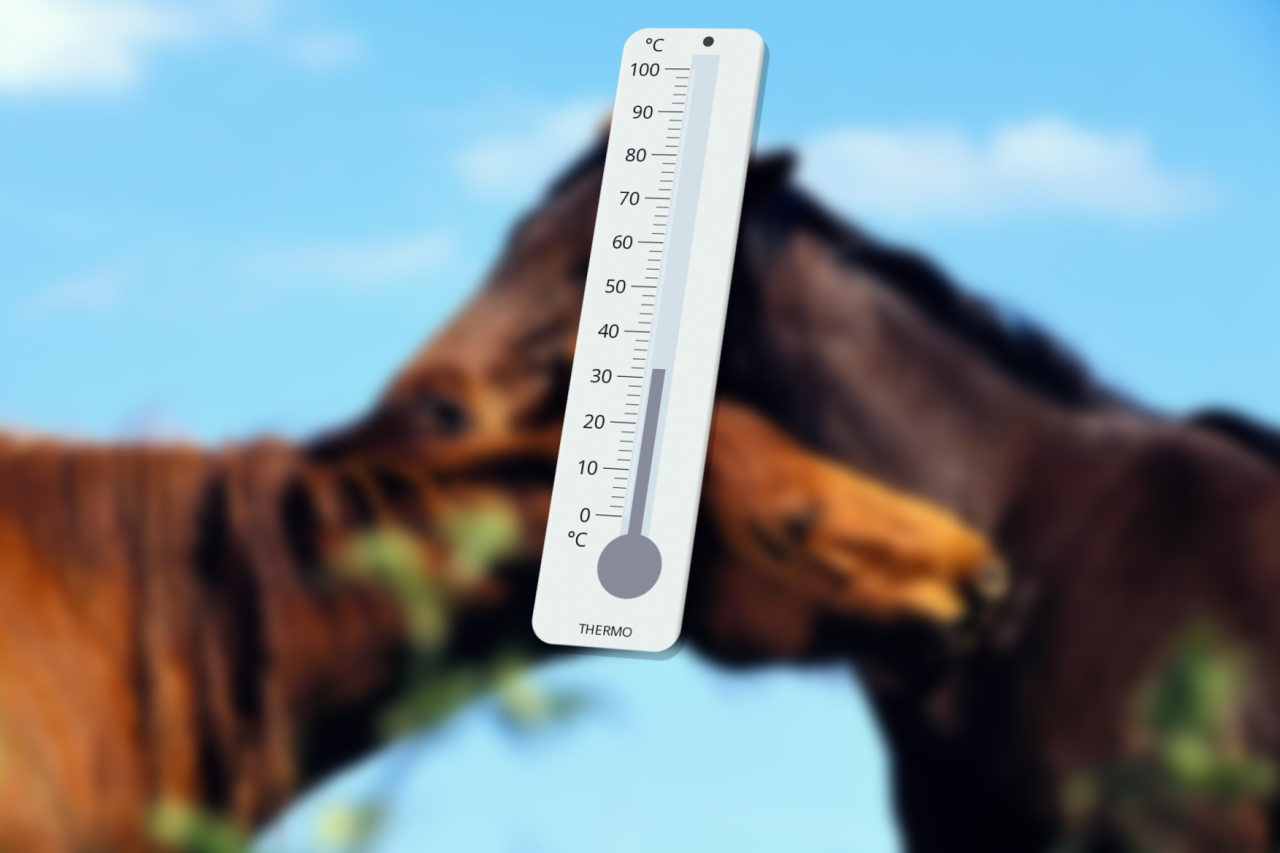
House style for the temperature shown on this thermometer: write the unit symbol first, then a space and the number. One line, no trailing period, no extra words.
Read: °C 32
